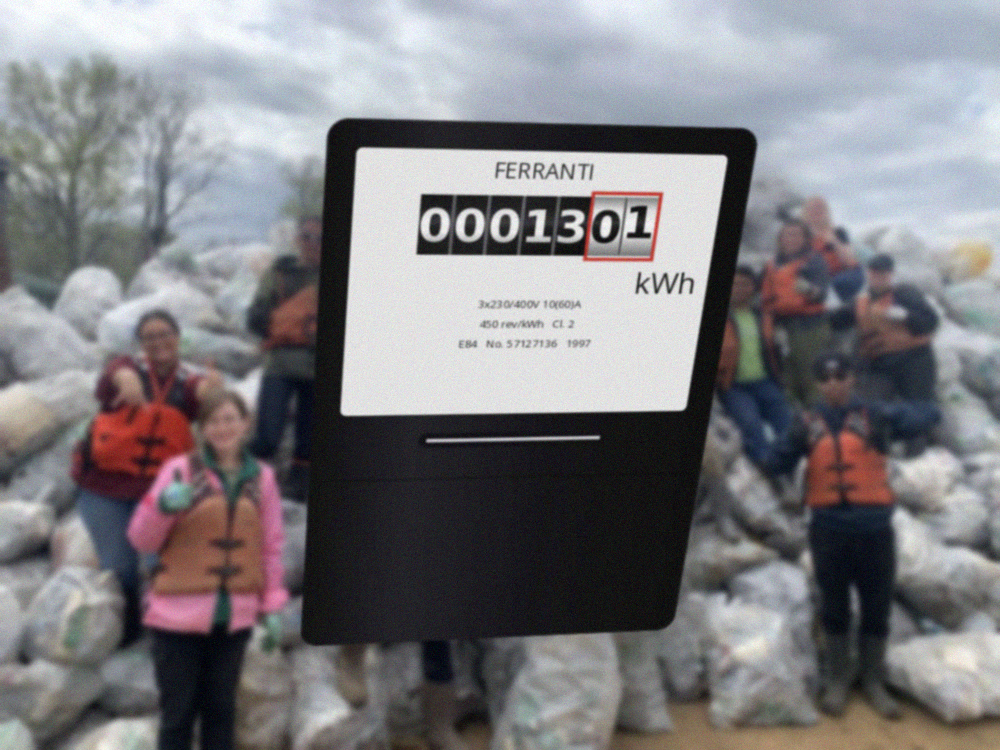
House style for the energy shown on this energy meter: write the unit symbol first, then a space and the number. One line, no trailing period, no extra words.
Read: kWh 13.01
